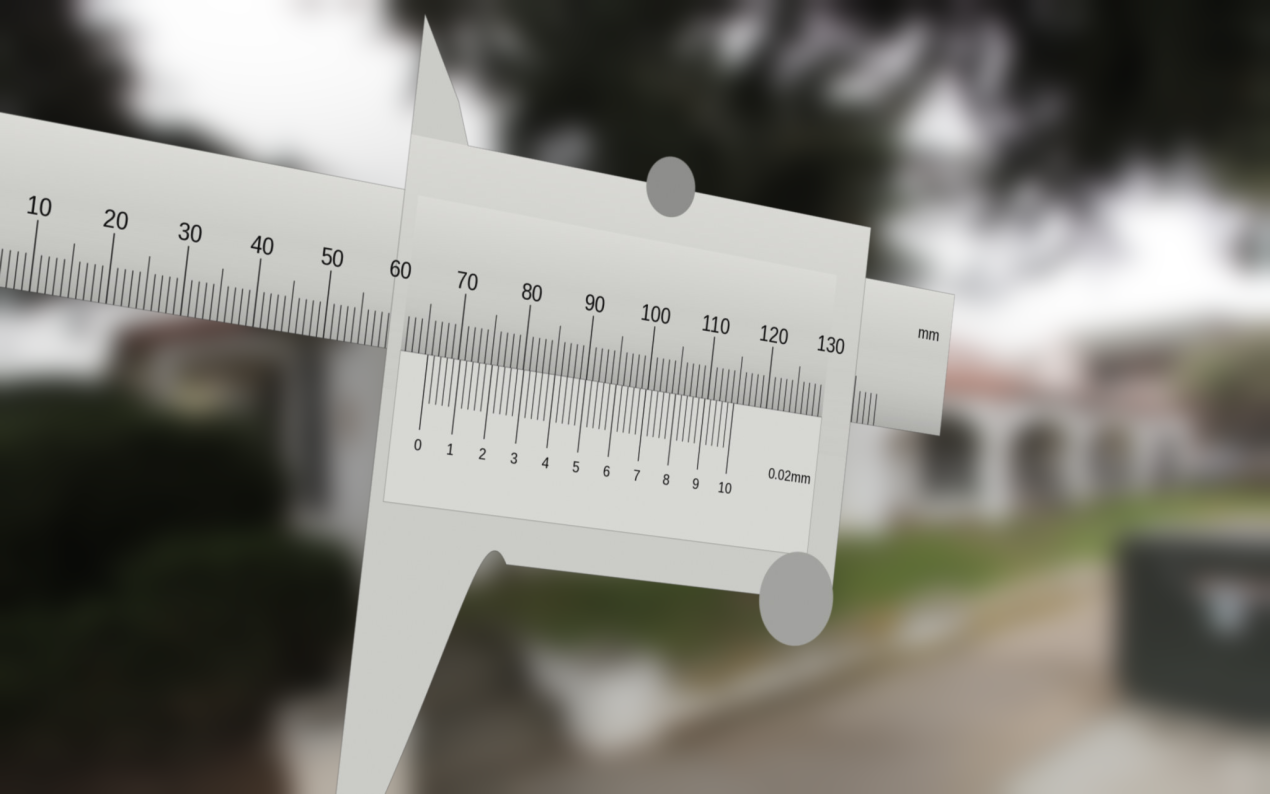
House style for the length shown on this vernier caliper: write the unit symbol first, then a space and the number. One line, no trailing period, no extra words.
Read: mm 65.4
